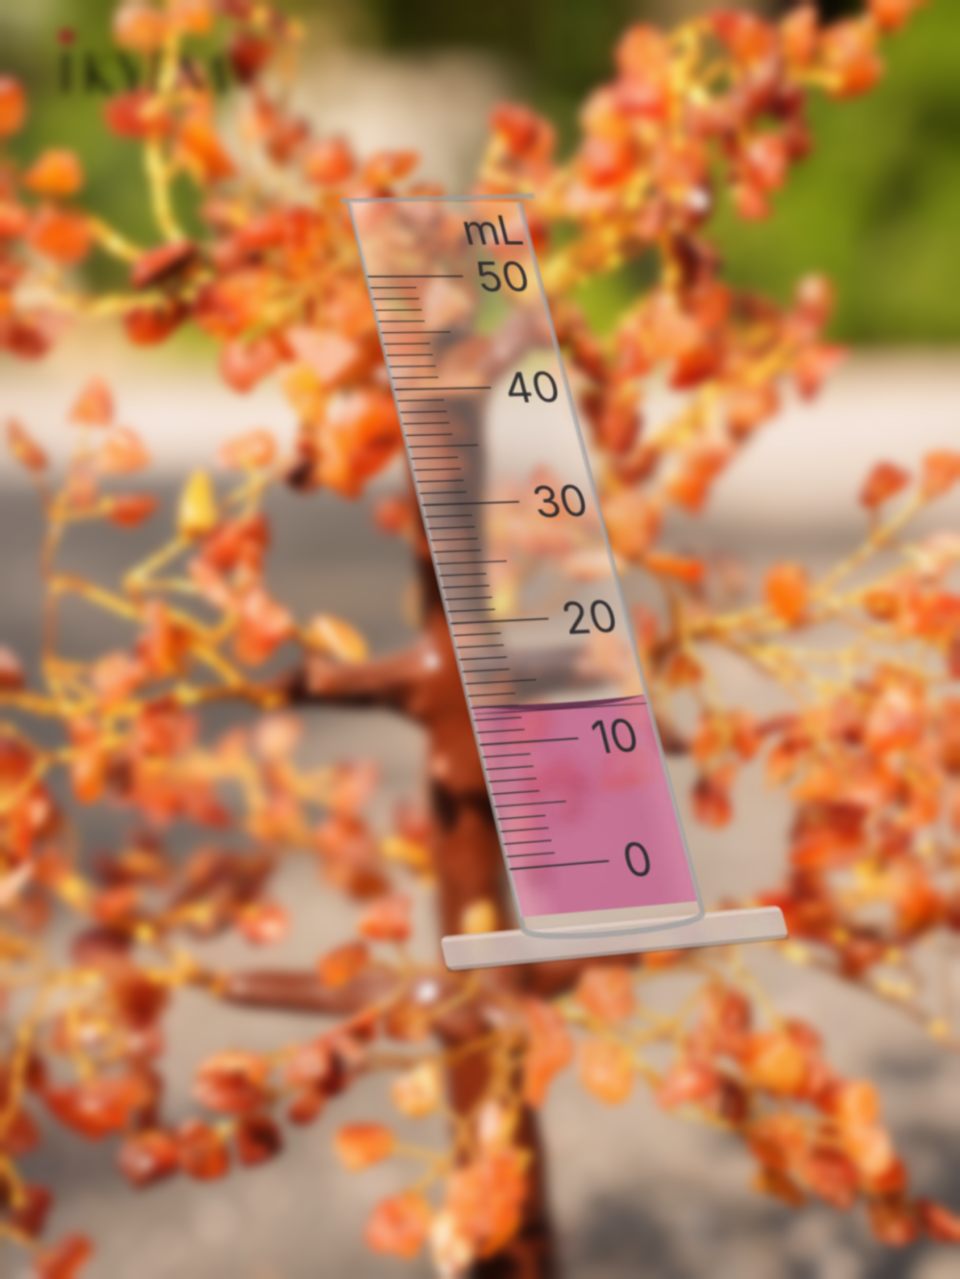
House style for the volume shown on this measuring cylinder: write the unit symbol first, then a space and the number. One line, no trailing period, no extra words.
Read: mL 12.5
